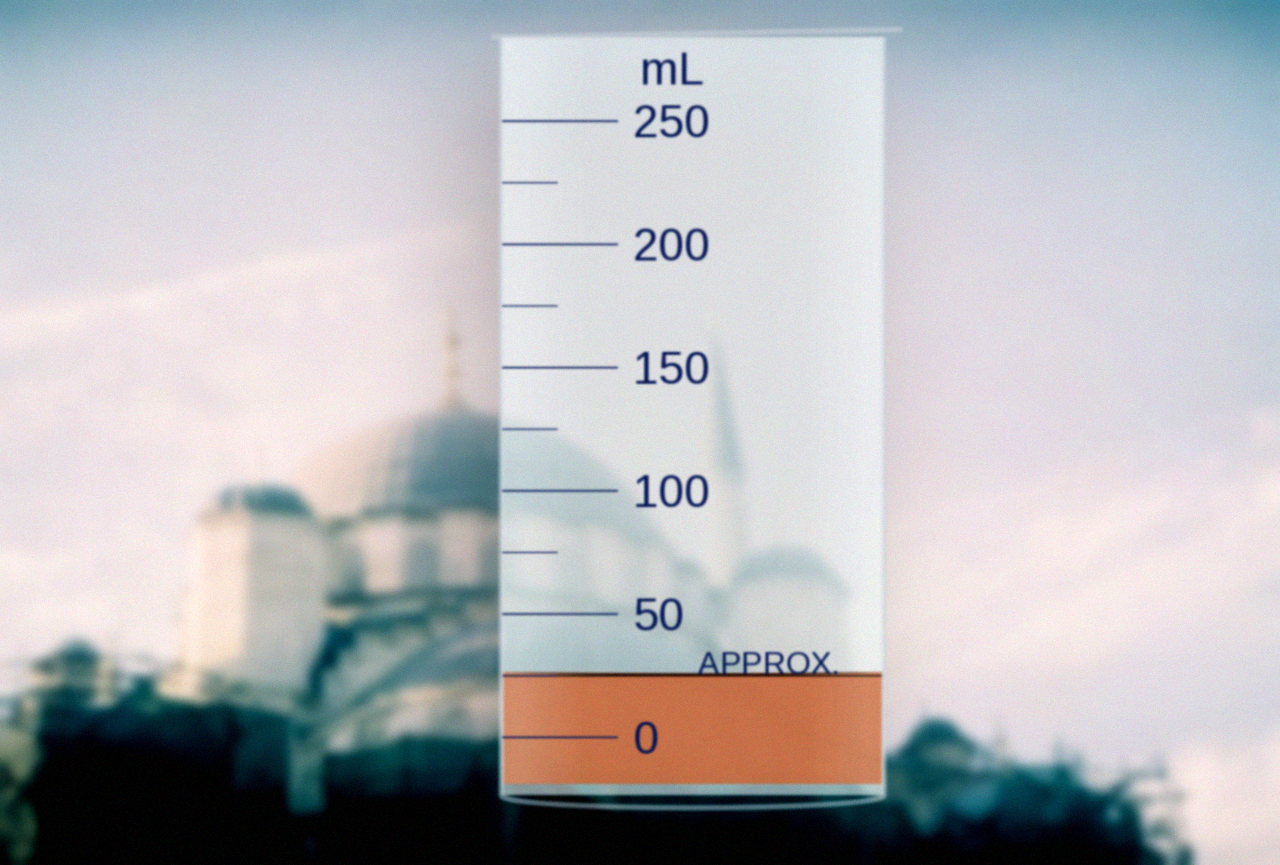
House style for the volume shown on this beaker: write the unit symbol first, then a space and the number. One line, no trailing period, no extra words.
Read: mL 25
